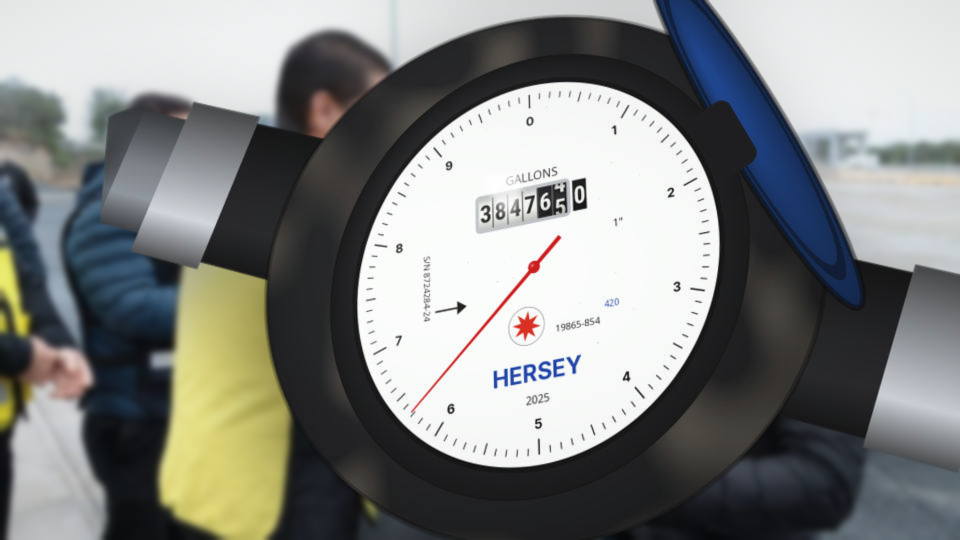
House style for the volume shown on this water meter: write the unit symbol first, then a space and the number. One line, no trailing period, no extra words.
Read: gal 3847646.3
